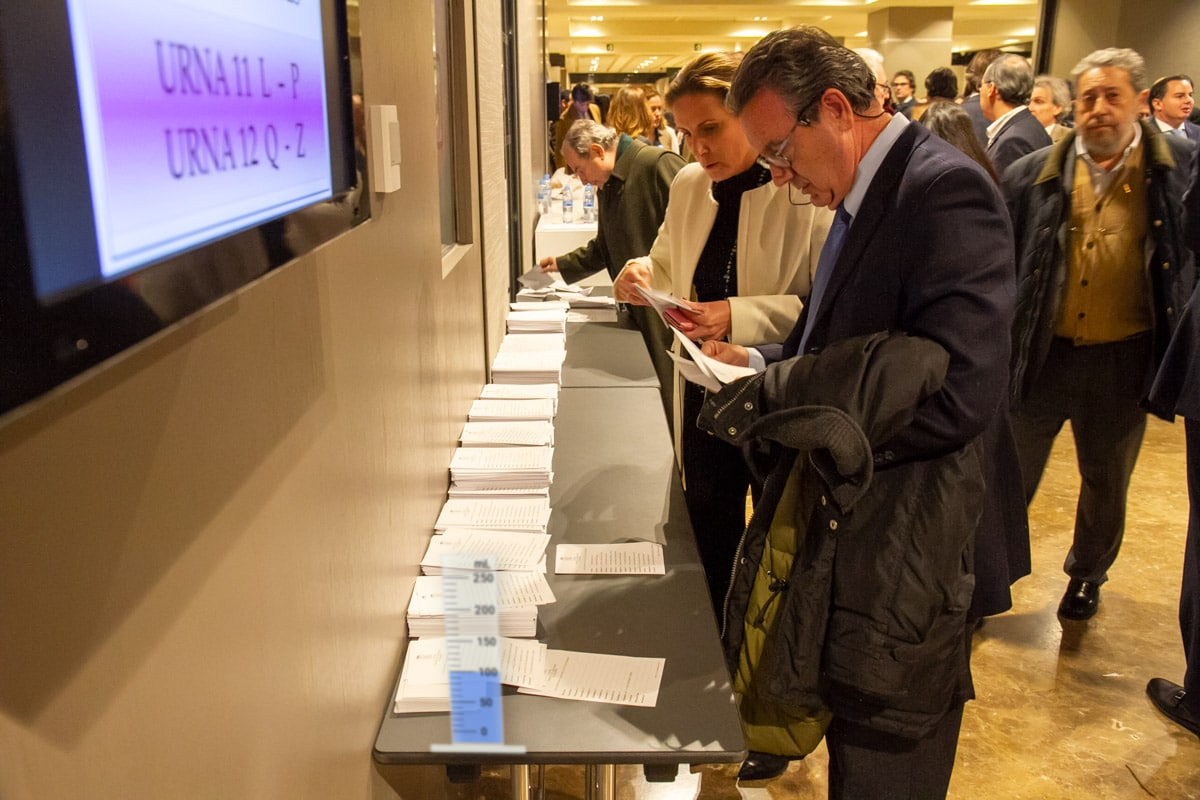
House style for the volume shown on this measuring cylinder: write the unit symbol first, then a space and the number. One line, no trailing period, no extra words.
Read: mL 100
